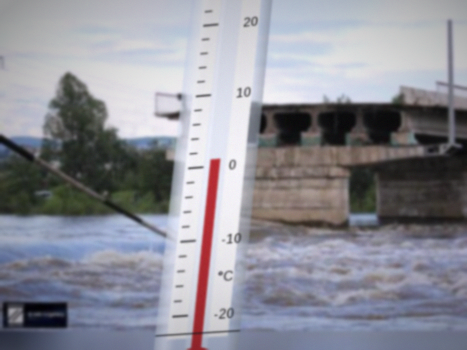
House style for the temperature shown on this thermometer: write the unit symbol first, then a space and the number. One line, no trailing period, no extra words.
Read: °C 1
